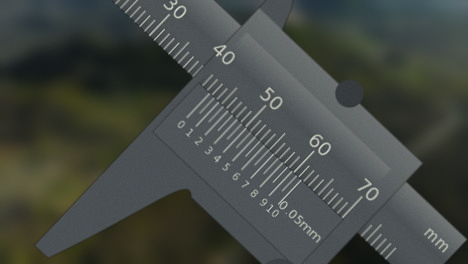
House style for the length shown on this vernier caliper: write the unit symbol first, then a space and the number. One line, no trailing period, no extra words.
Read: mm 42.6
